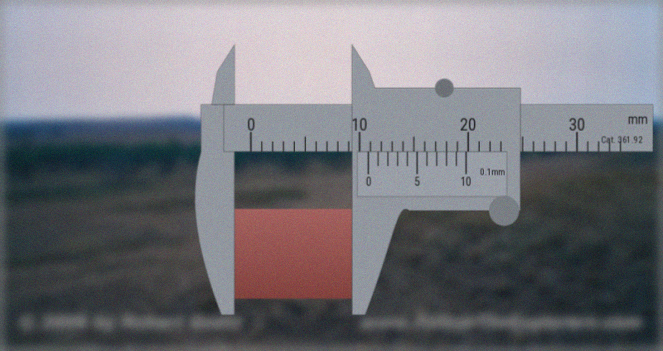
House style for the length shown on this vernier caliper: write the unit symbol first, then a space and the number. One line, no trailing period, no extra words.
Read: mm 10.8
